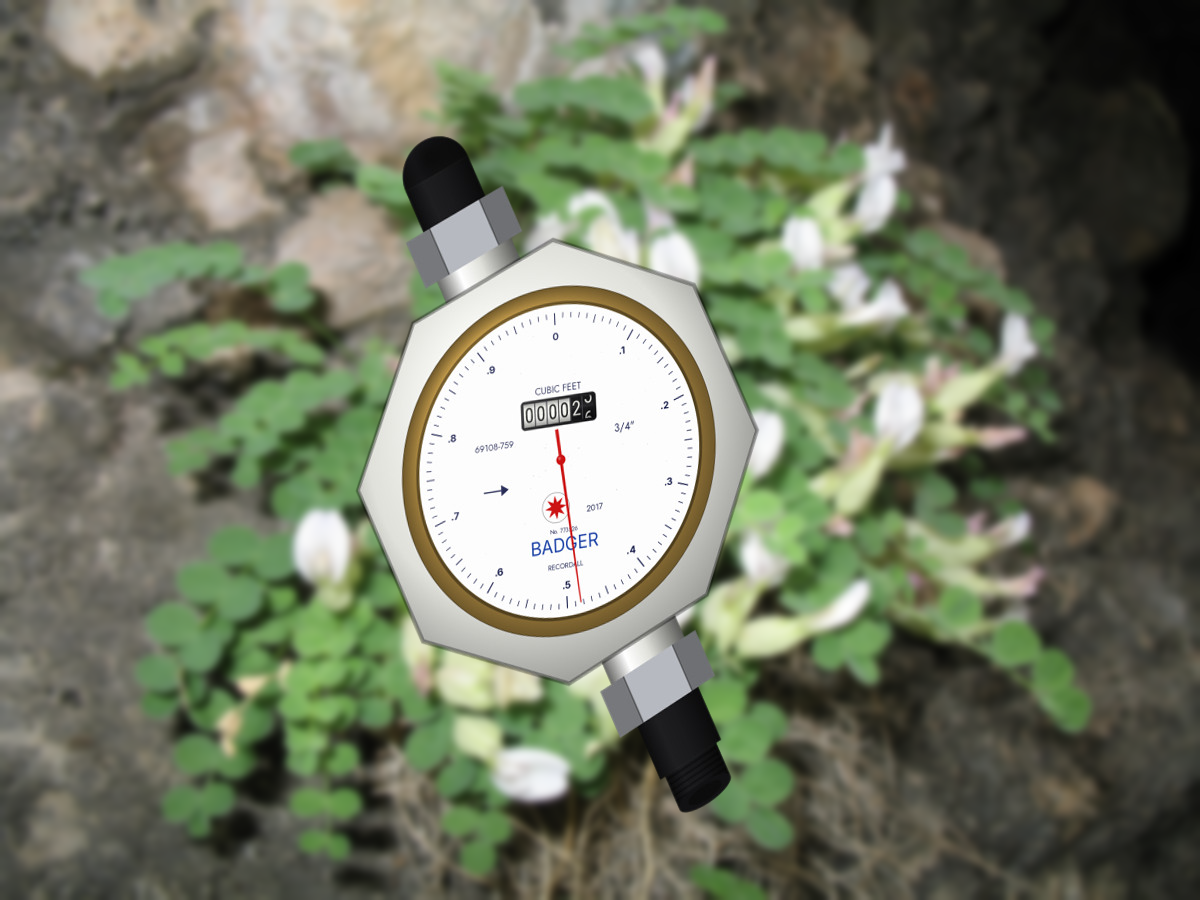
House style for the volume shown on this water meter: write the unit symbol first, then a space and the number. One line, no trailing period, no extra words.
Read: ft³ 25.48
